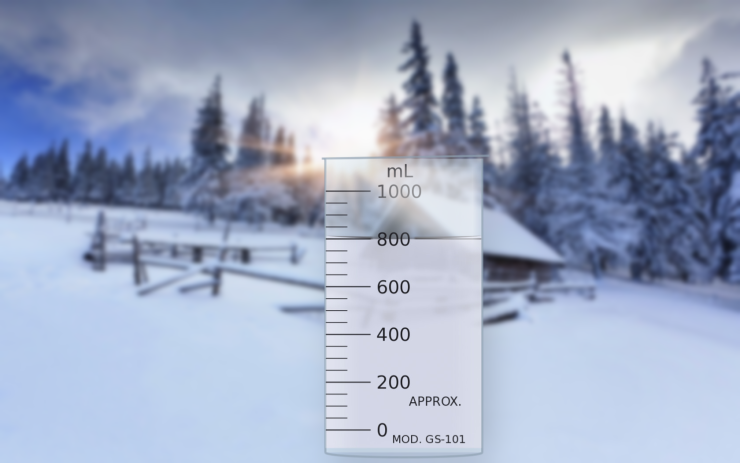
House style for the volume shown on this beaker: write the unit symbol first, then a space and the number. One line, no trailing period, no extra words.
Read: mL 800
